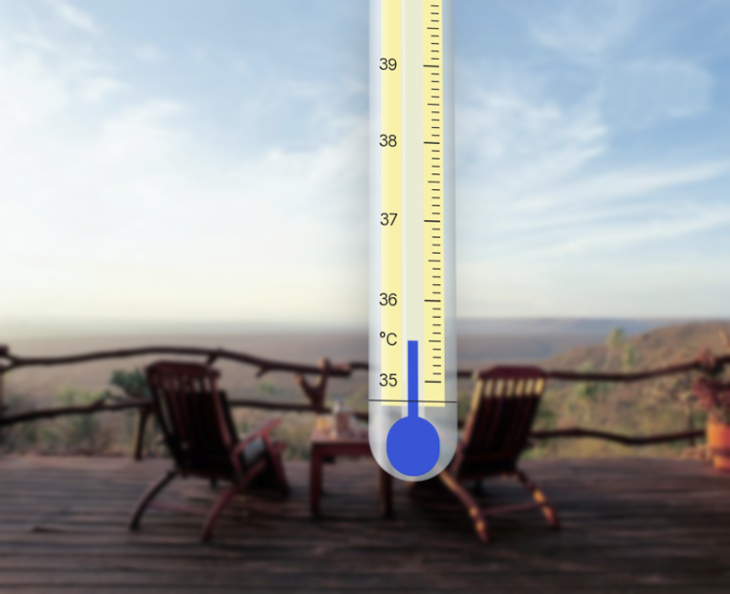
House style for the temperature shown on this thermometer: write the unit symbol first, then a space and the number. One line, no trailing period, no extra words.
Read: °C 35.5
